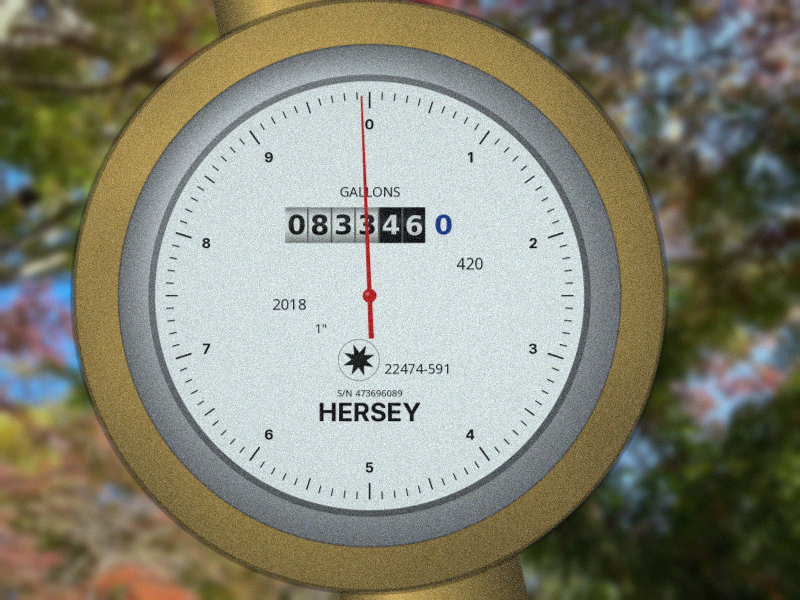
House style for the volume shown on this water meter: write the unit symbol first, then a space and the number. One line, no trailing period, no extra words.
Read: gal 833459.9
